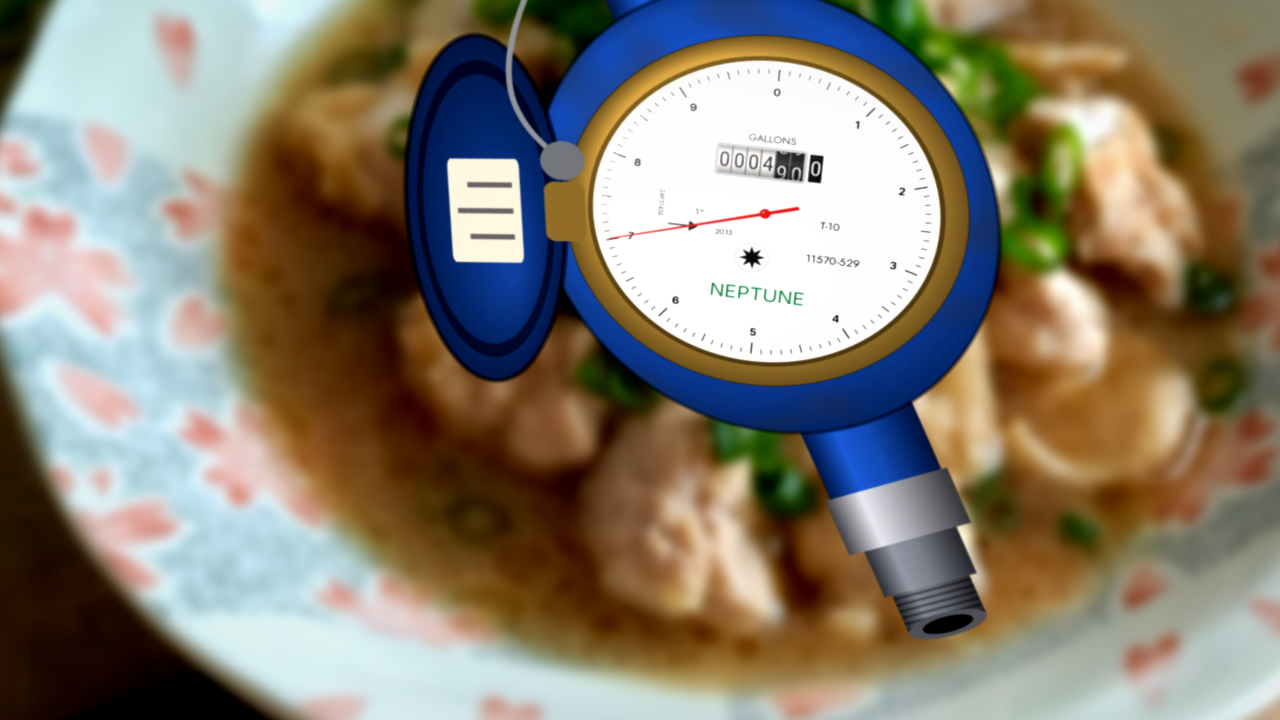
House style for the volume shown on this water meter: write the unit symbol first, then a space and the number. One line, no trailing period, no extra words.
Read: gal 4897.0
